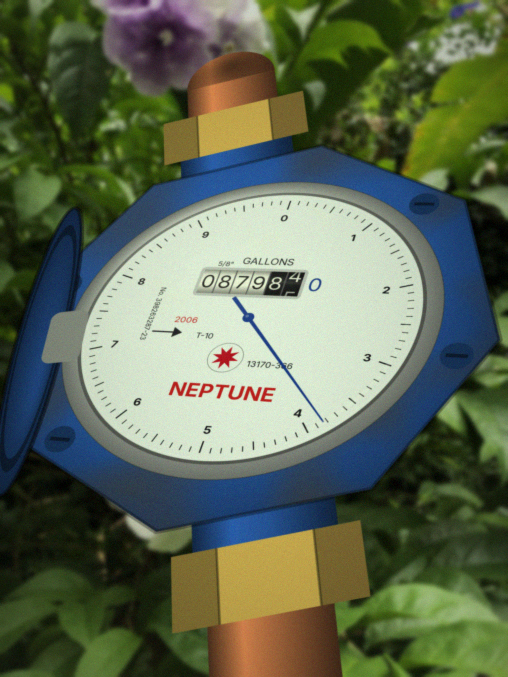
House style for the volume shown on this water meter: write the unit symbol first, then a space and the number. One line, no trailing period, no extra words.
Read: gal 879843.8
